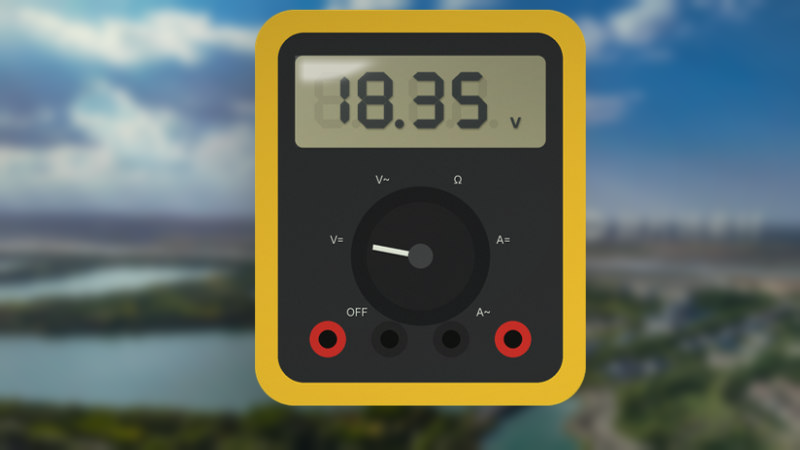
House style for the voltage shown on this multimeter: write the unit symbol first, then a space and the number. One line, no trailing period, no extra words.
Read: V 18.35
